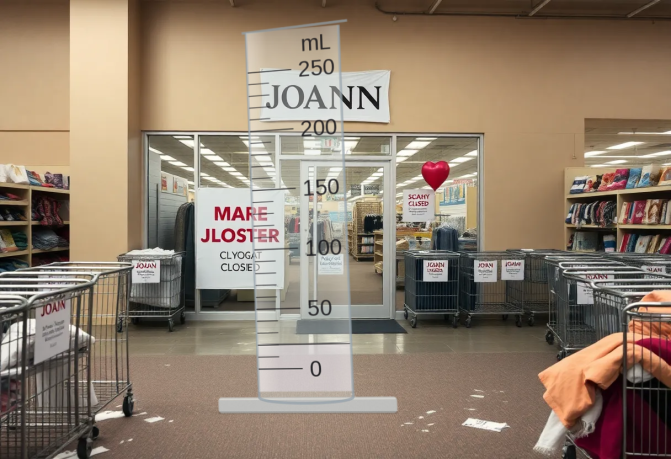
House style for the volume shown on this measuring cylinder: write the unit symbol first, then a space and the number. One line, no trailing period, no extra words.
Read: mL 20
